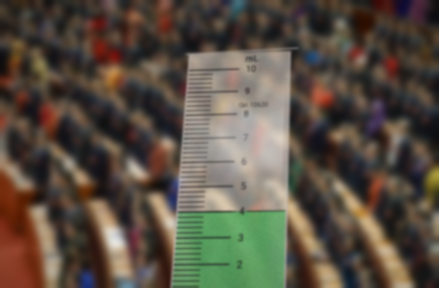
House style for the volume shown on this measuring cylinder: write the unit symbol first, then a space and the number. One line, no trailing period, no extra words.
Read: mL 4
